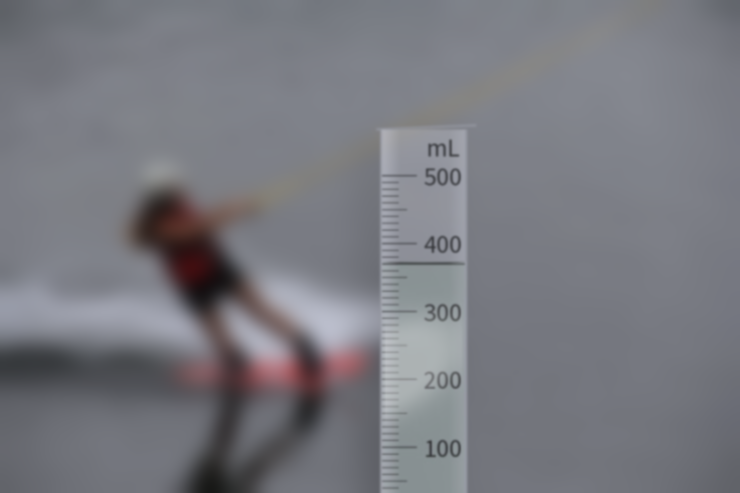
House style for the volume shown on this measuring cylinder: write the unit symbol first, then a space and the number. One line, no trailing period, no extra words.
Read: mL 370
